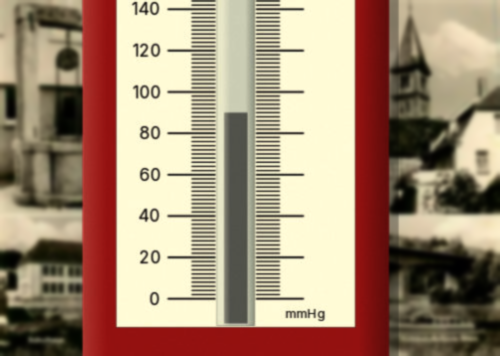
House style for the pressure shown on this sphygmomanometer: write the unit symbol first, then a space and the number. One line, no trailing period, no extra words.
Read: mmHg 90
